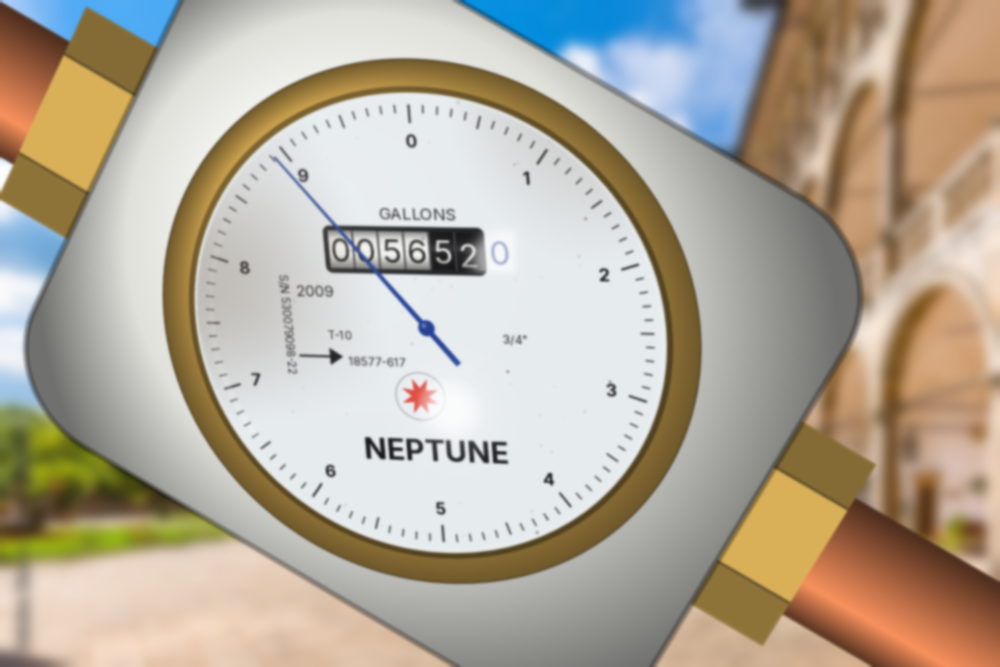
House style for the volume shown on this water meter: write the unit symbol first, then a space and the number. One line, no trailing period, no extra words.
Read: gal 56518.9
